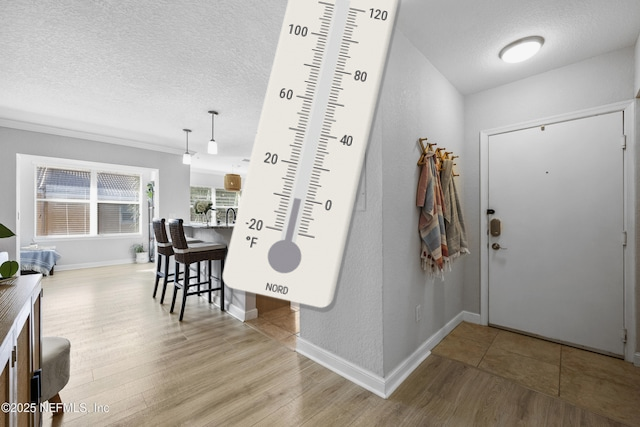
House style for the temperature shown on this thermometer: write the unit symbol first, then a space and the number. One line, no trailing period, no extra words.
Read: °F 0
